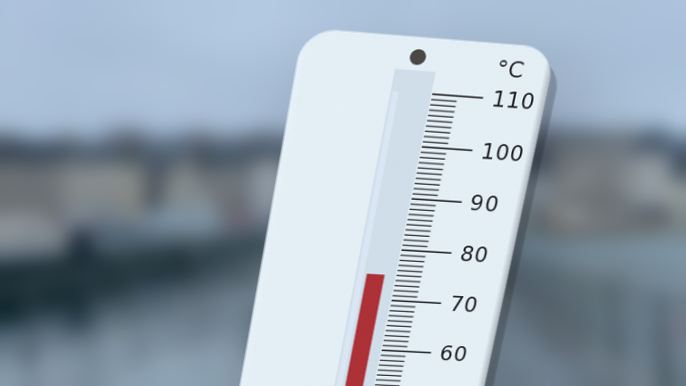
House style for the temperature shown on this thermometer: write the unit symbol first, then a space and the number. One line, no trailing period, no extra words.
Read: °C 75
